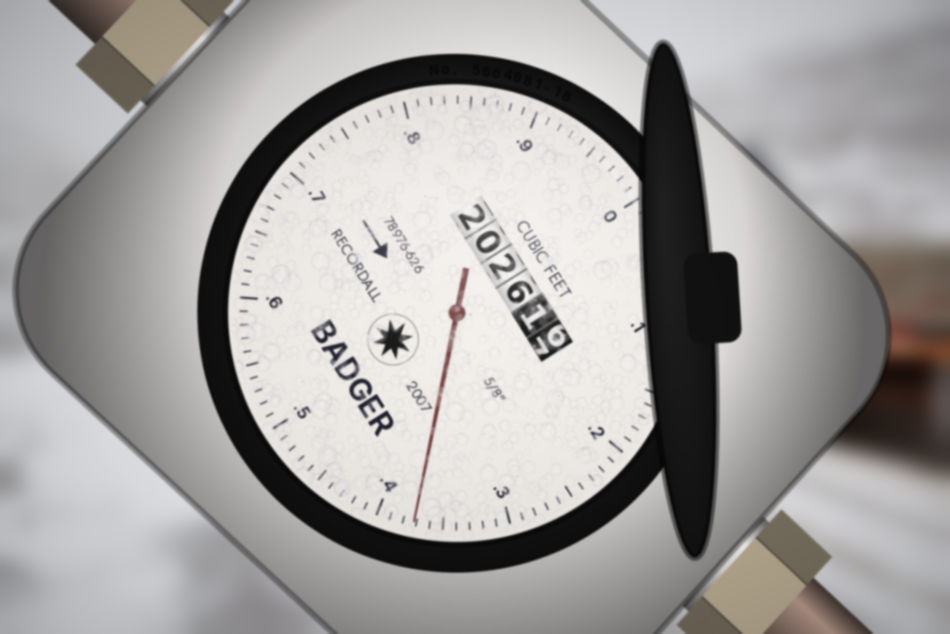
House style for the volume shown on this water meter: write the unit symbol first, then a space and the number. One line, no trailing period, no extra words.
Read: ft³ 202616.37
